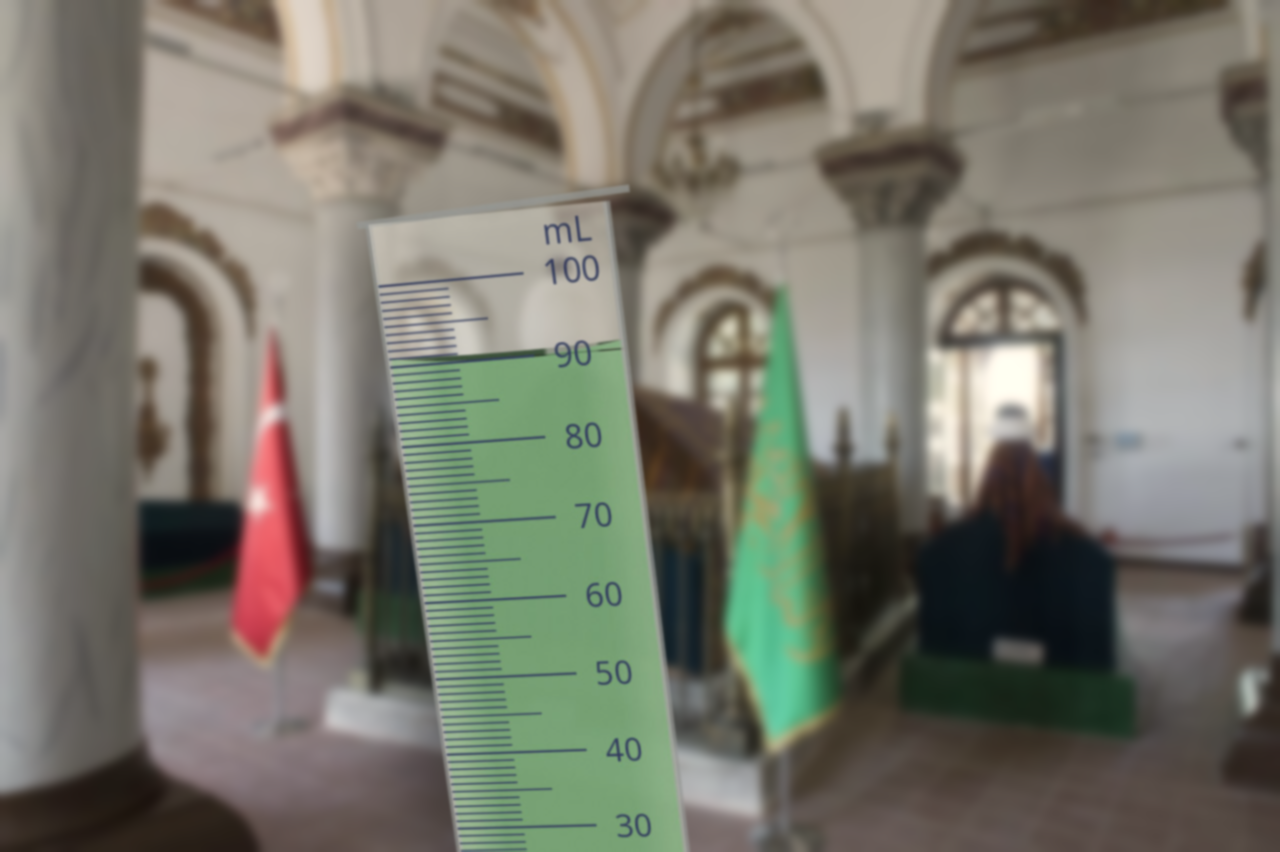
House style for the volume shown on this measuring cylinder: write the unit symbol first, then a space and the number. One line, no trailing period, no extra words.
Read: mL 90
